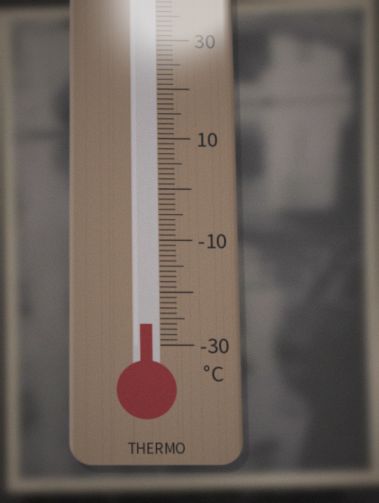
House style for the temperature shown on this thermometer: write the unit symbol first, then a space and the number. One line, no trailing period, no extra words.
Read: °C -26
